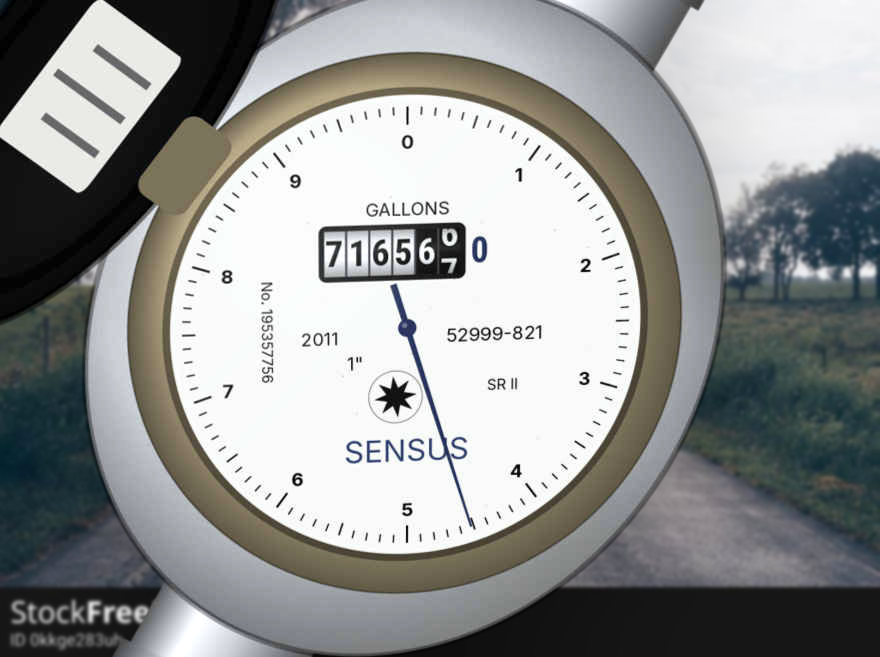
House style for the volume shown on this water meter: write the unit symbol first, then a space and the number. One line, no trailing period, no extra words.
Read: gal 7165664.5
